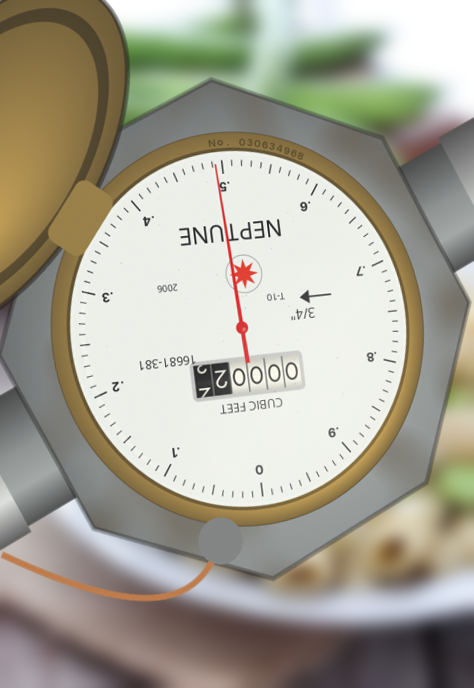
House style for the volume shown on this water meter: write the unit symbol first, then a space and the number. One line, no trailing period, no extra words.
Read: ft³ 22.49
